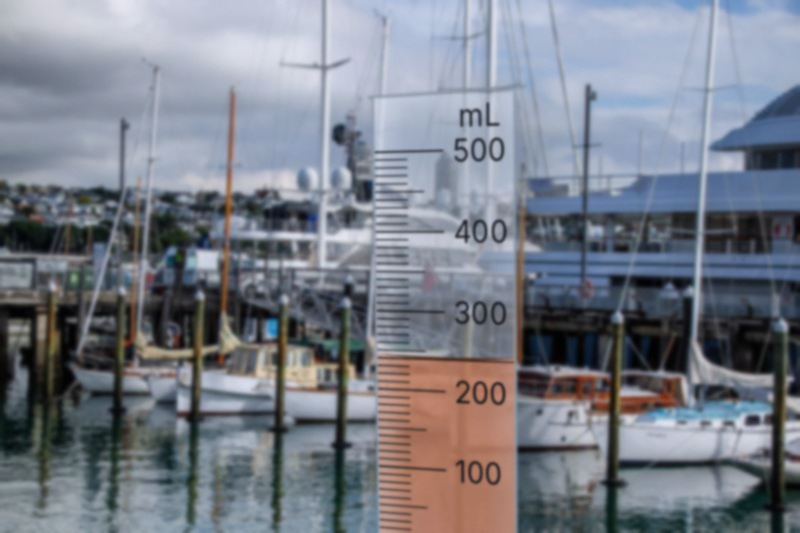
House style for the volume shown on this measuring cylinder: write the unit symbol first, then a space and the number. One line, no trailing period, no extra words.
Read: mL 240
